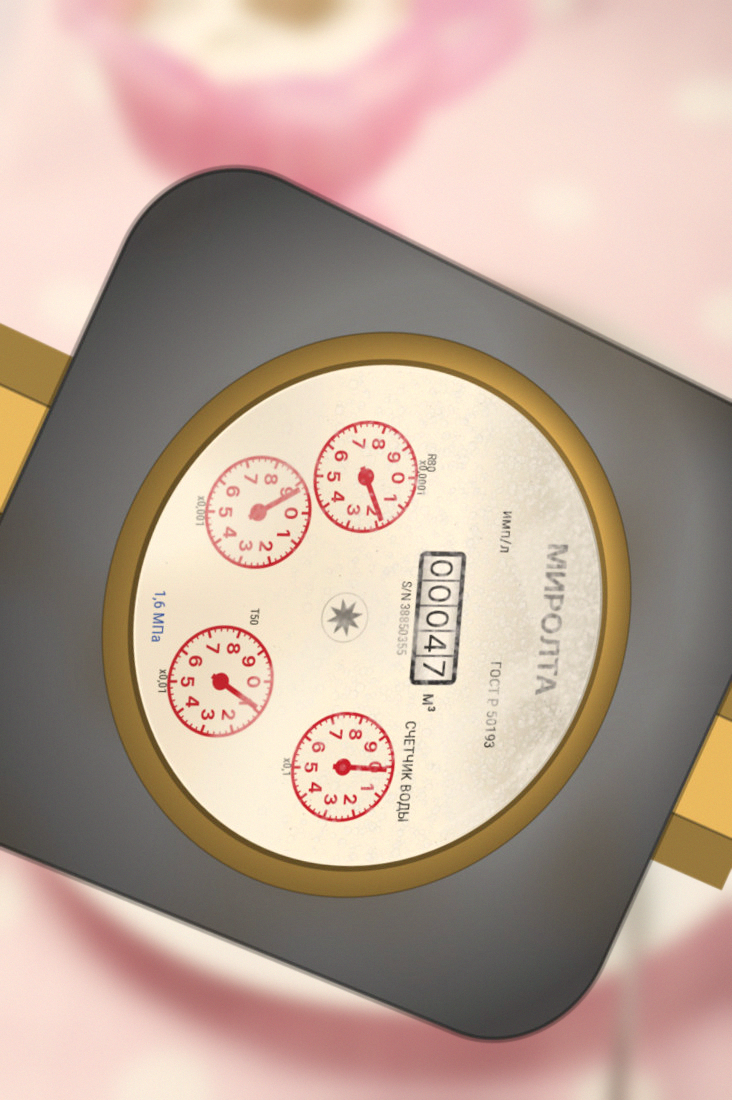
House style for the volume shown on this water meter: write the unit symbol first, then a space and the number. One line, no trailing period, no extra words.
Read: m³ 47.0091
